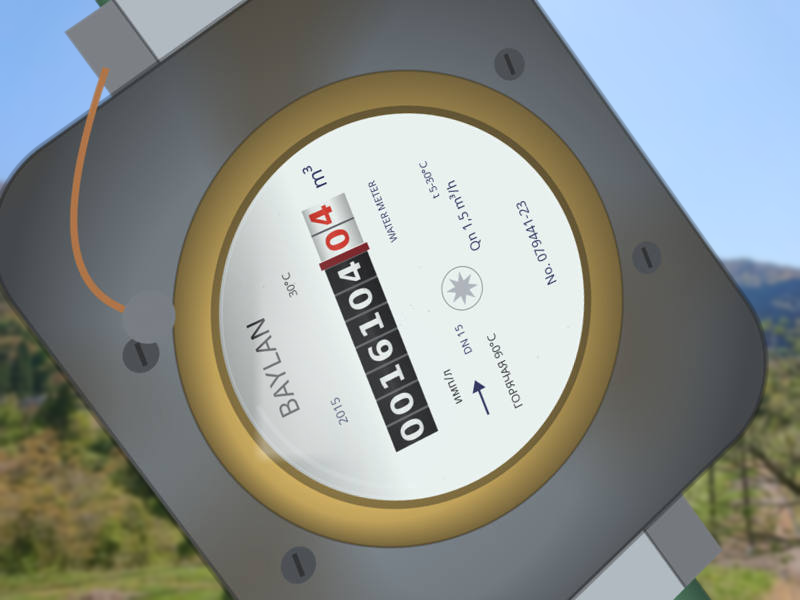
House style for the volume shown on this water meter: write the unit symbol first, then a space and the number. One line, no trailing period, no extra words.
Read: m³ 16104.04
